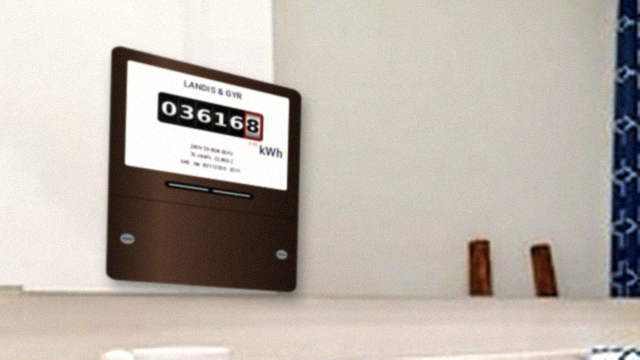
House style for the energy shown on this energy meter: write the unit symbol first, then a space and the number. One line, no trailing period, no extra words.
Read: kWh 3616.8
